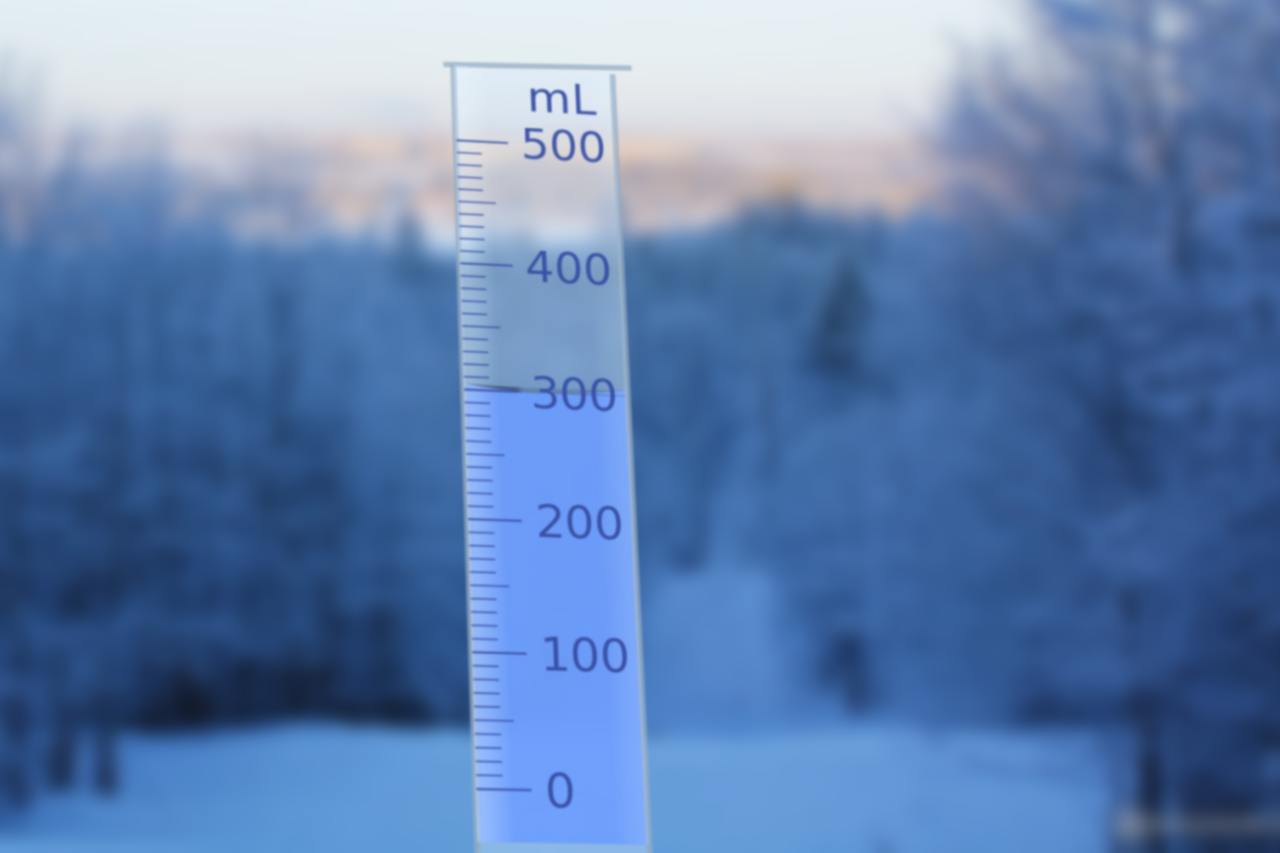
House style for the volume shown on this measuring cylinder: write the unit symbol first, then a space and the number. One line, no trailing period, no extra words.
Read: mL 300
